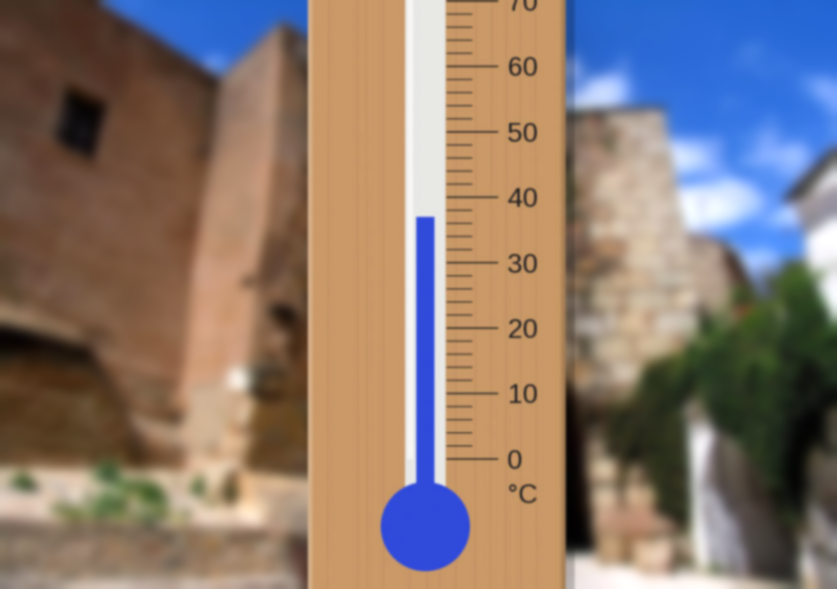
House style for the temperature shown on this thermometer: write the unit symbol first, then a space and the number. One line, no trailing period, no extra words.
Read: °C 37
